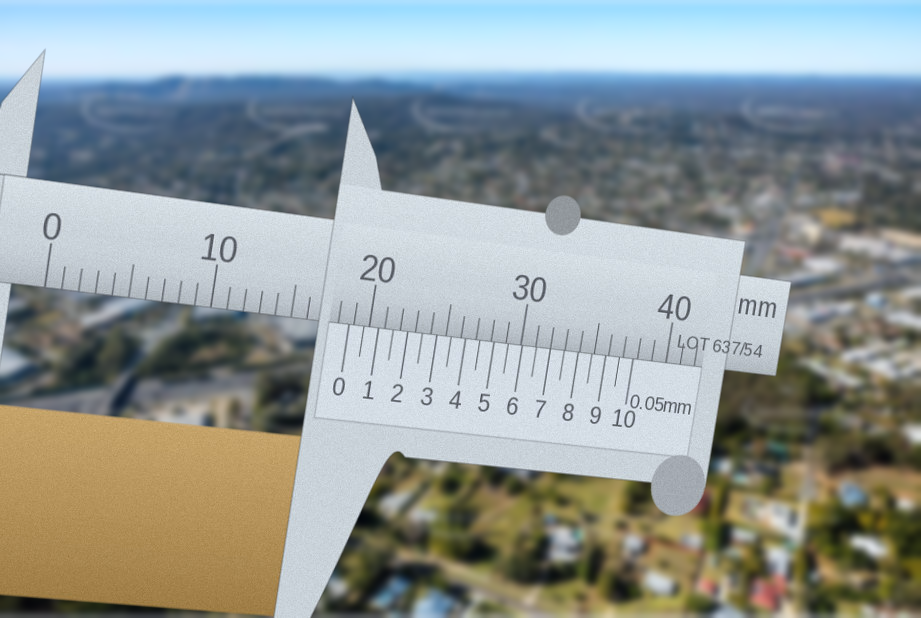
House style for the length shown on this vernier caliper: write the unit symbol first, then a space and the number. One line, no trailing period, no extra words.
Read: mm 18.7
